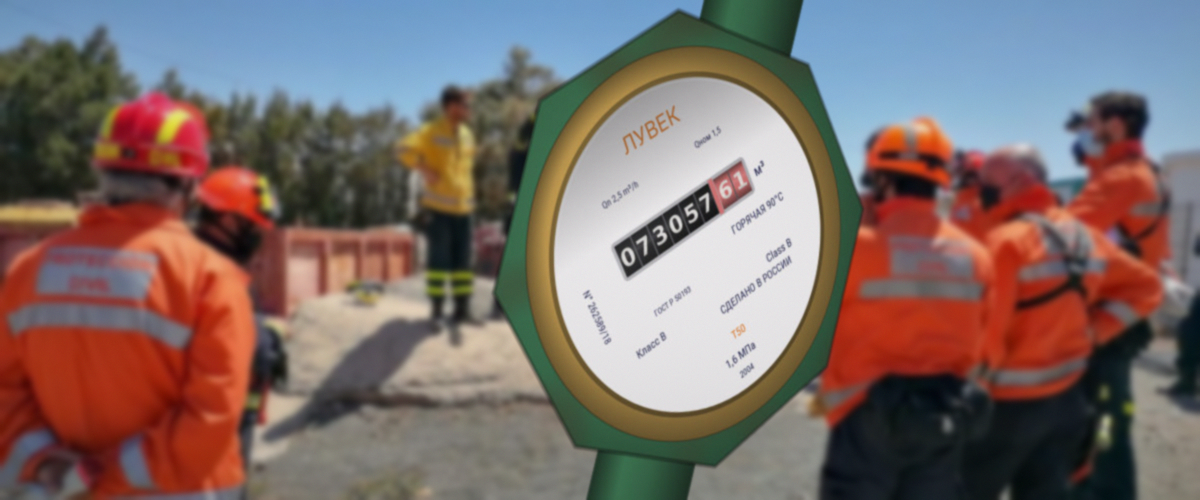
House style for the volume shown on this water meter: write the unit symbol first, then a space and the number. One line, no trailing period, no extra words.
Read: m³ 73057.61
